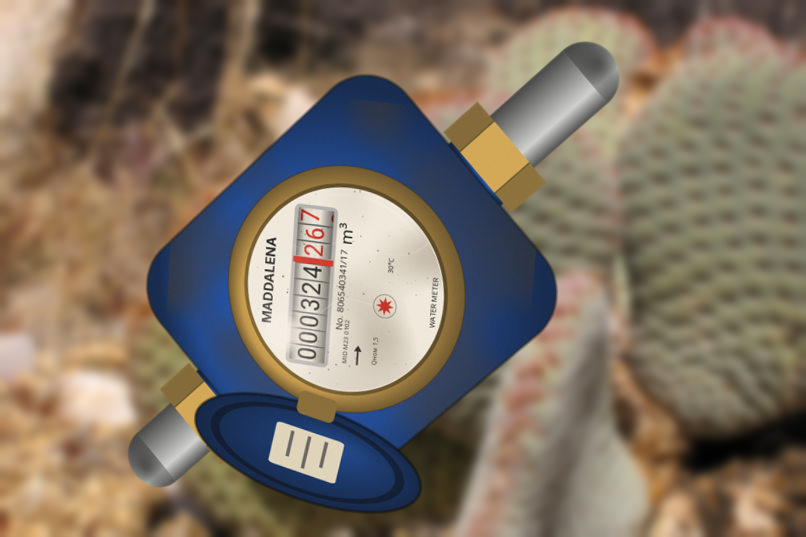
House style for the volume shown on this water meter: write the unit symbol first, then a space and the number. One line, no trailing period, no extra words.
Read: m³ 324.267
